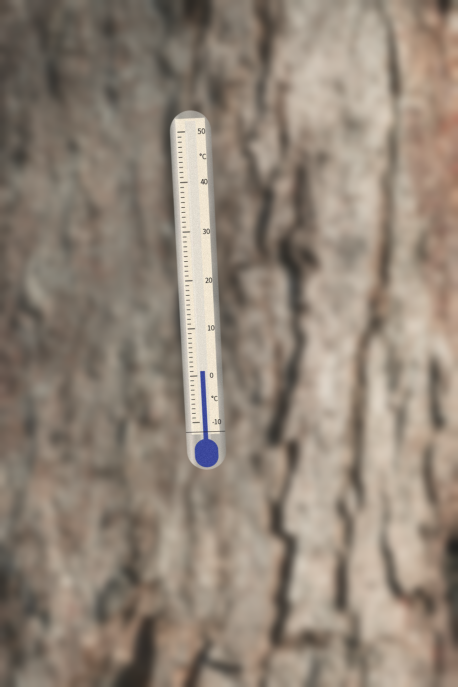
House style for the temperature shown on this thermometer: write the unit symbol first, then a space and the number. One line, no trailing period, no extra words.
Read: °C 1
